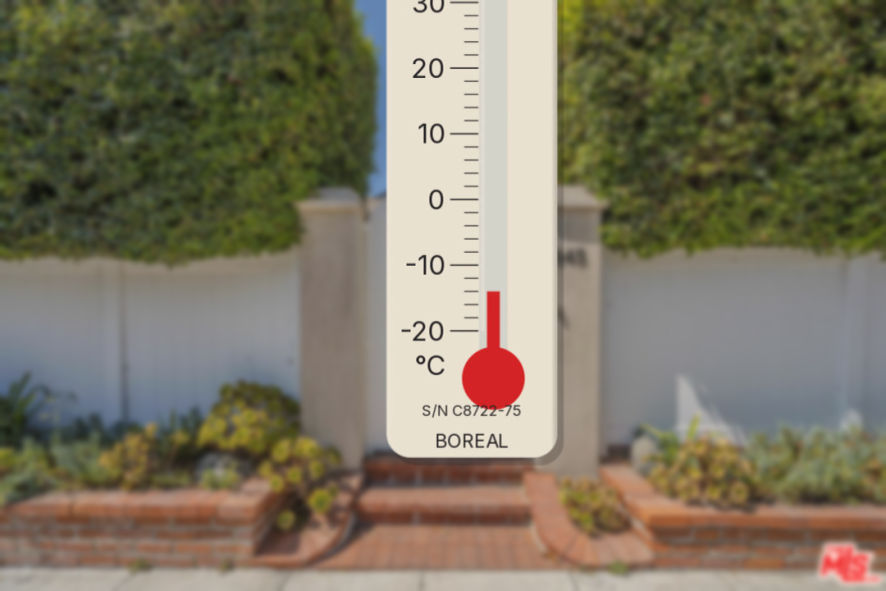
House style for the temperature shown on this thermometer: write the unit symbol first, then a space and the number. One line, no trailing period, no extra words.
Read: °C -14
